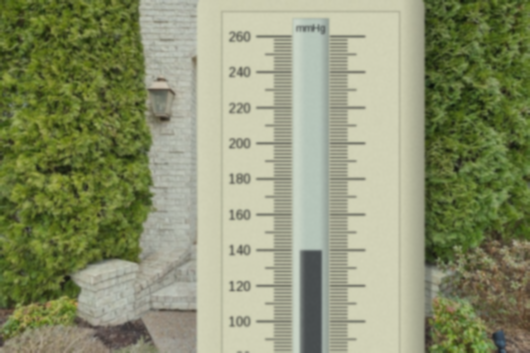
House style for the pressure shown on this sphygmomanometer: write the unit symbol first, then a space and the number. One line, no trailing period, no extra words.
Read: mmHg 140
